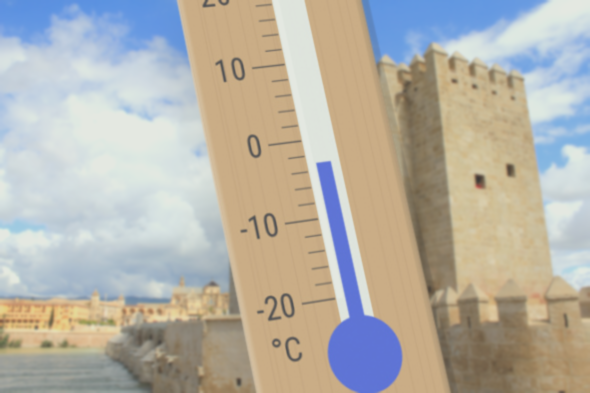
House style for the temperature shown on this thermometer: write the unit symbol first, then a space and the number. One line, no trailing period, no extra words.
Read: °C -3
